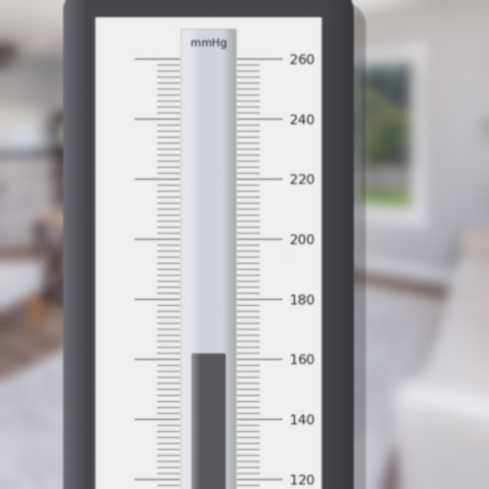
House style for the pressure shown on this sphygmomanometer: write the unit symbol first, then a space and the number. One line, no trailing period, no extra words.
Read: mmHg 162
